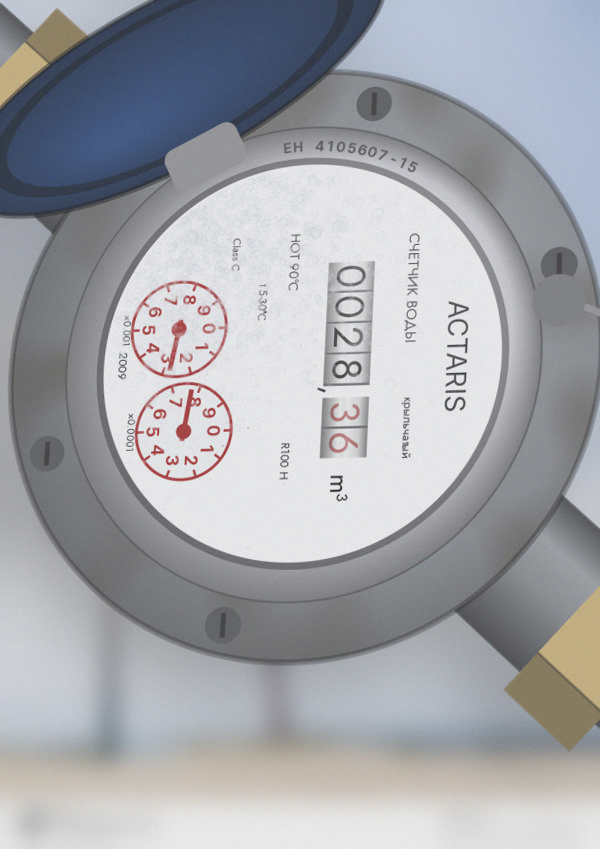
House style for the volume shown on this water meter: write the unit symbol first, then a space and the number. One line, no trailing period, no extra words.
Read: m³ 28.3627
